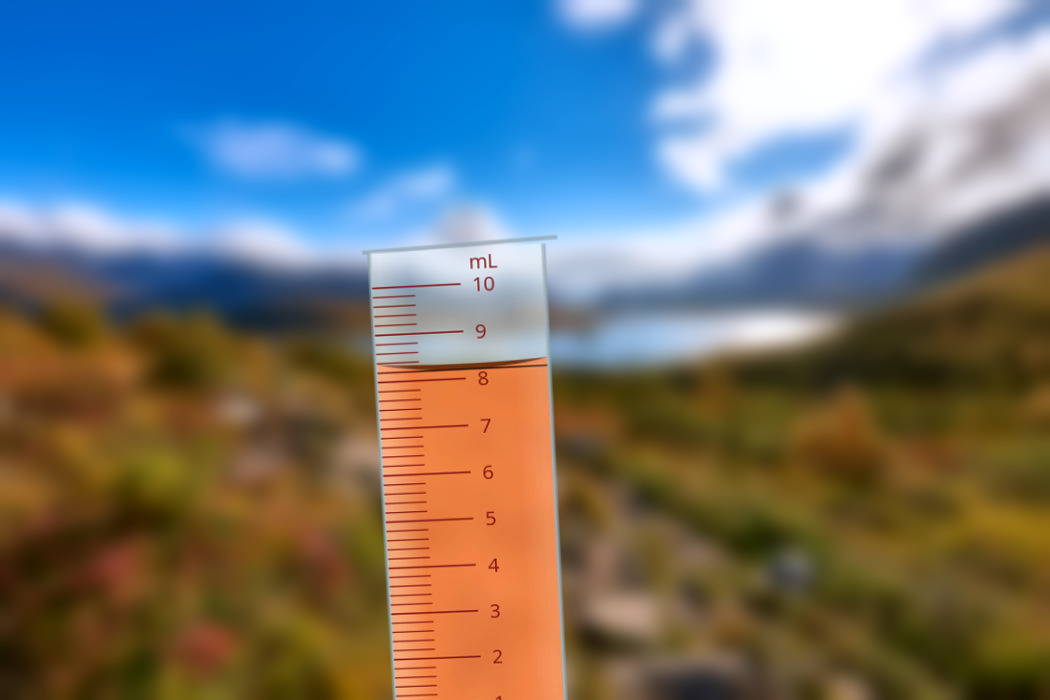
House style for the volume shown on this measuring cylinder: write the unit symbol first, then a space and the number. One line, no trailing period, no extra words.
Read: mL 8.2
